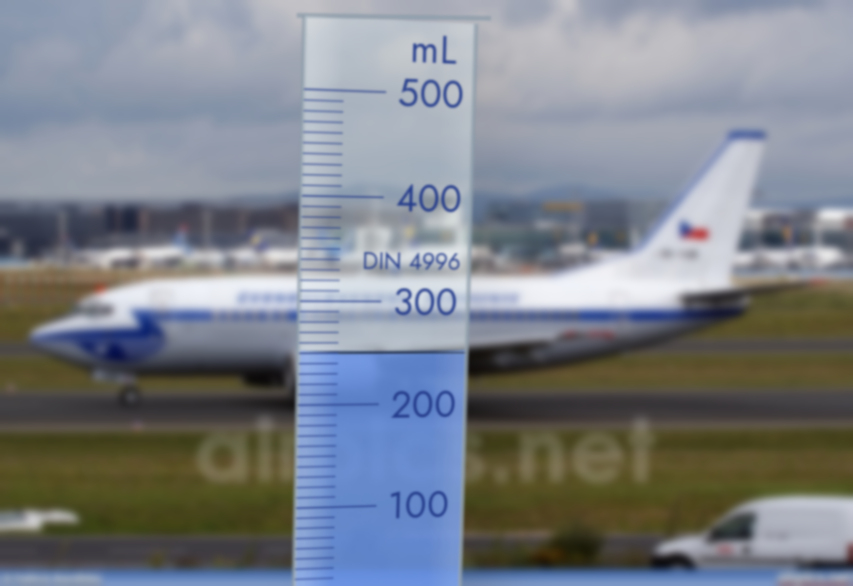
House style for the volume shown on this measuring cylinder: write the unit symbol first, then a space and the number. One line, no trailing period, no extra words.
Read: mL 250
